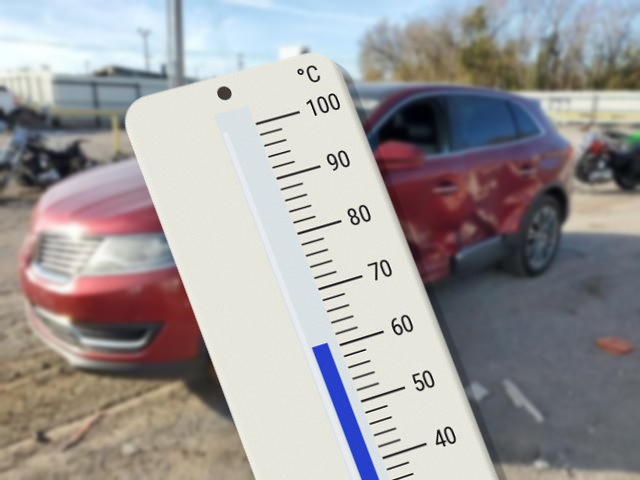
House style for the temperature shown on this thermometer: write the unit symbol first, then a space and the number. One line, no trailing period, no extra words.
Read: °C 61
